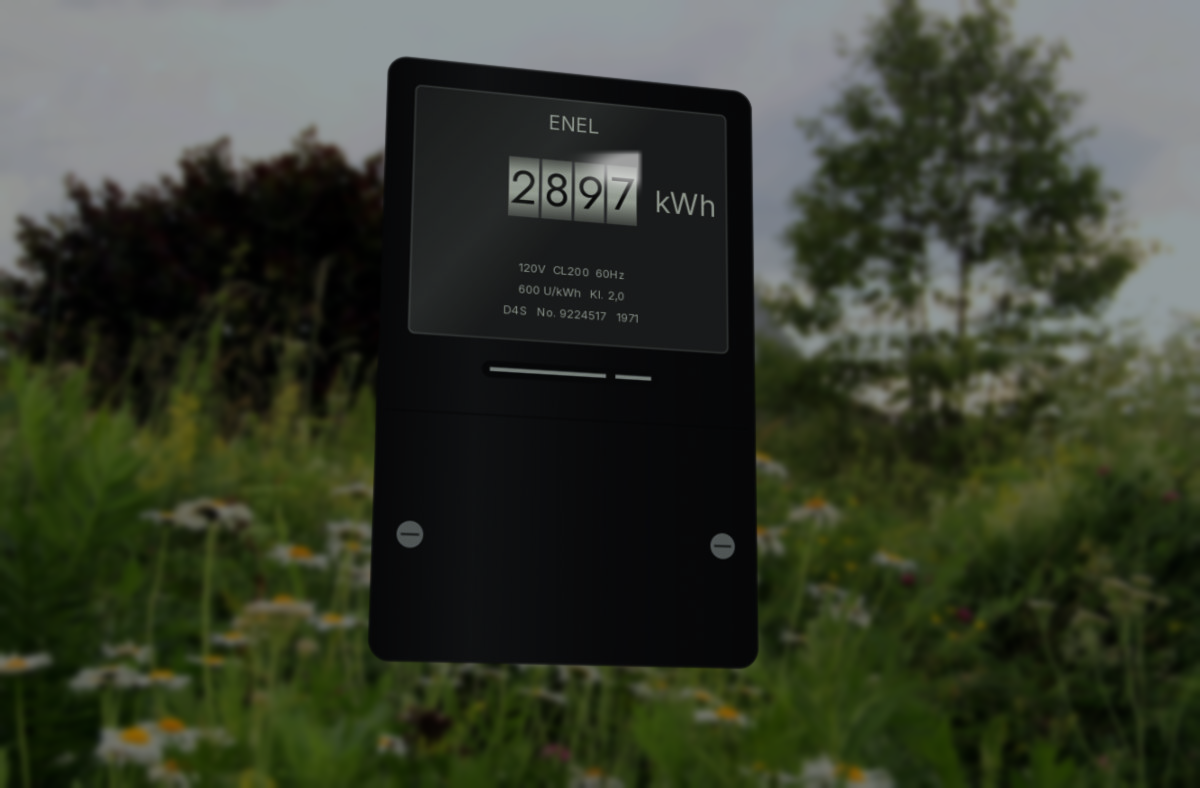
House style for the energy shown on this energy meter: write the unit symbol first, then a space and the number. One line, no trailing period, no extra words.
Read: kWh 2897
